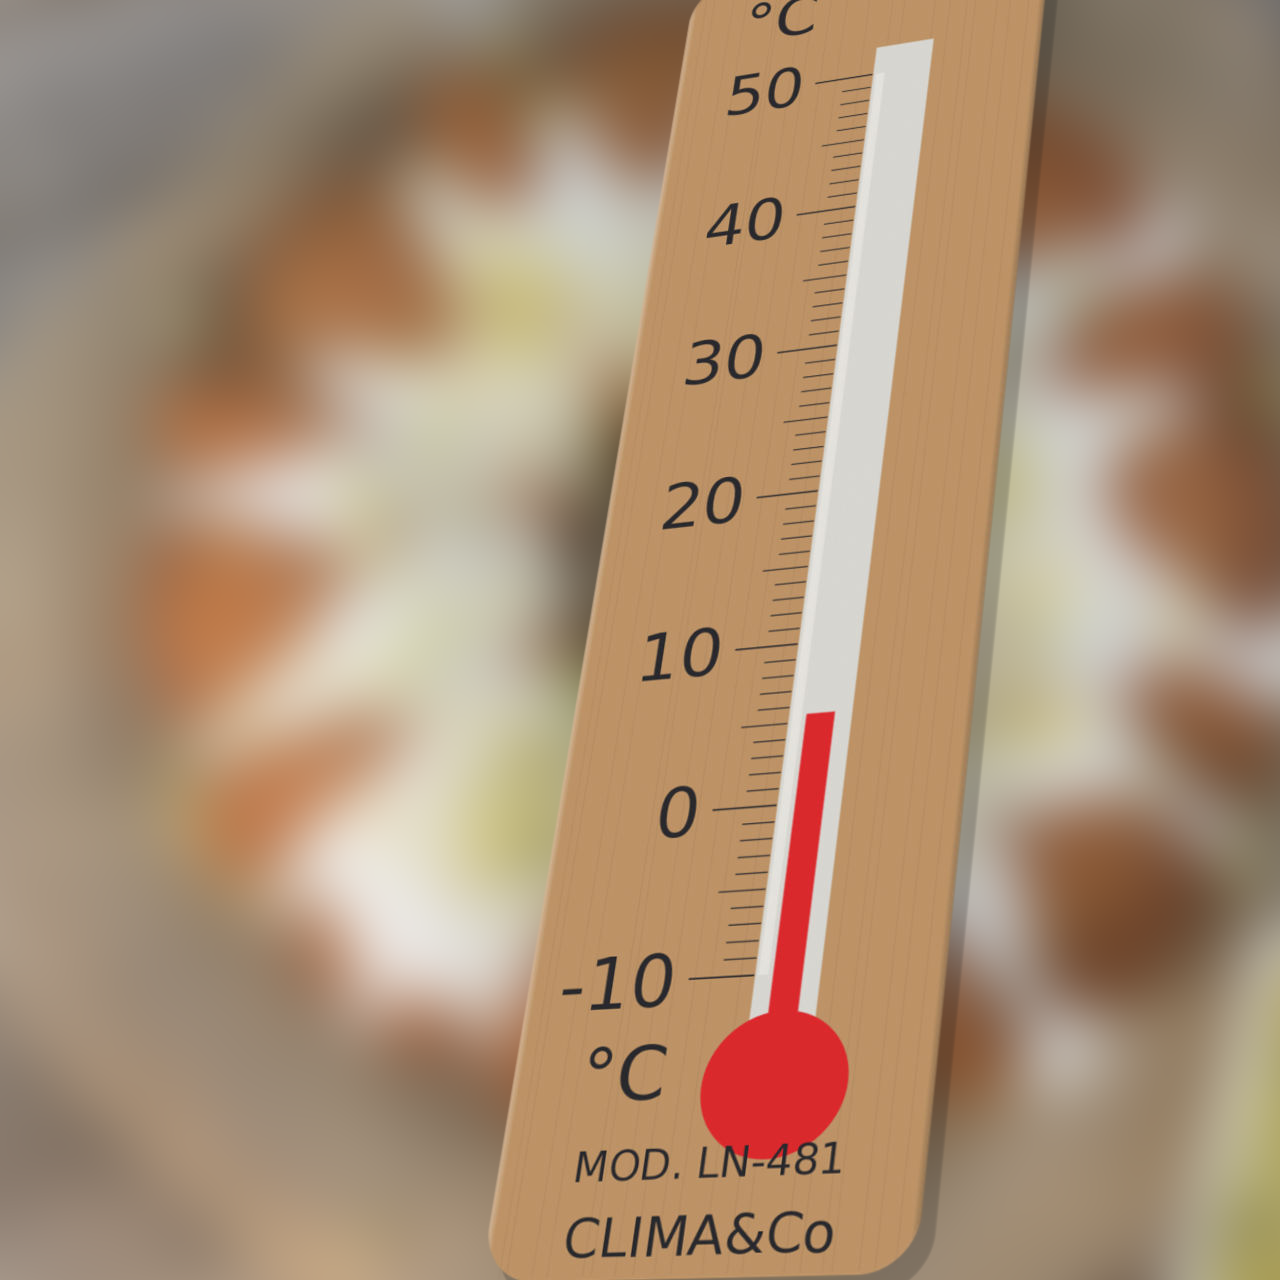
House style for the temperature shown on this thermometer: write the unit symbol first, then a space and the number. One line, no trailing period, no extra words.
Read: °C 5.5
